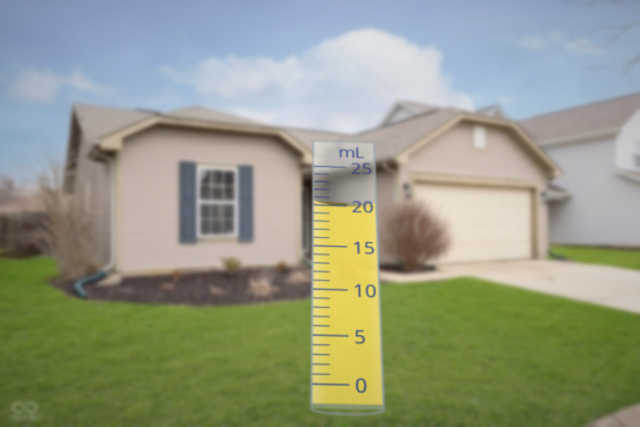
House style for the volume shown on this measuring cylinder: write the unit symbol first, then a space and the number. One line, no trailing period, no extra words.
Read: mL 20
